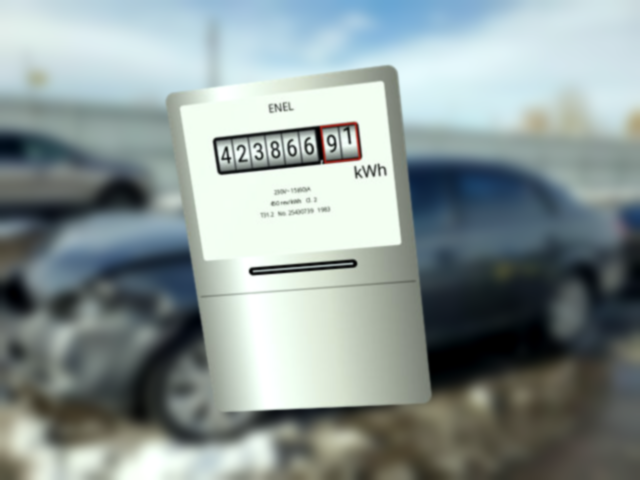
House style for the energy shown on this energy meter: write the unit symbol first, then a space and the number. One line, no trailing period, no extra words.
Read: kWh 423866.91
